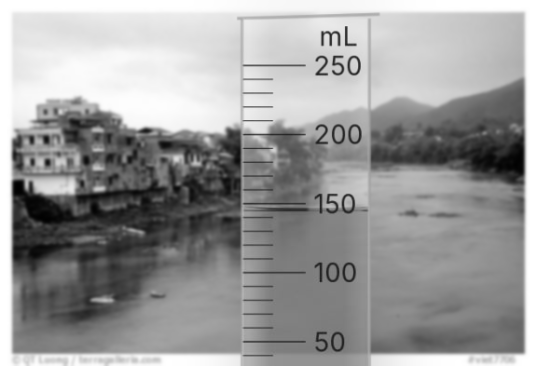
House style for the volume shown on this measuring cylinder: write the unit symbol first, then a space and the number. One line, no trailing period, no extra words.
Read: mL 145
